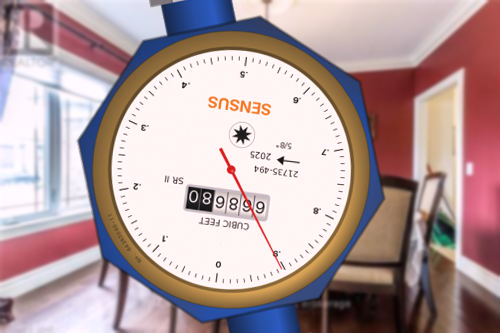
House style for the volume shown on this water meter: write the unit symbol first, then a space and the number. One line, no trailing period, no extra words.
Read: ft³ 668679.90
